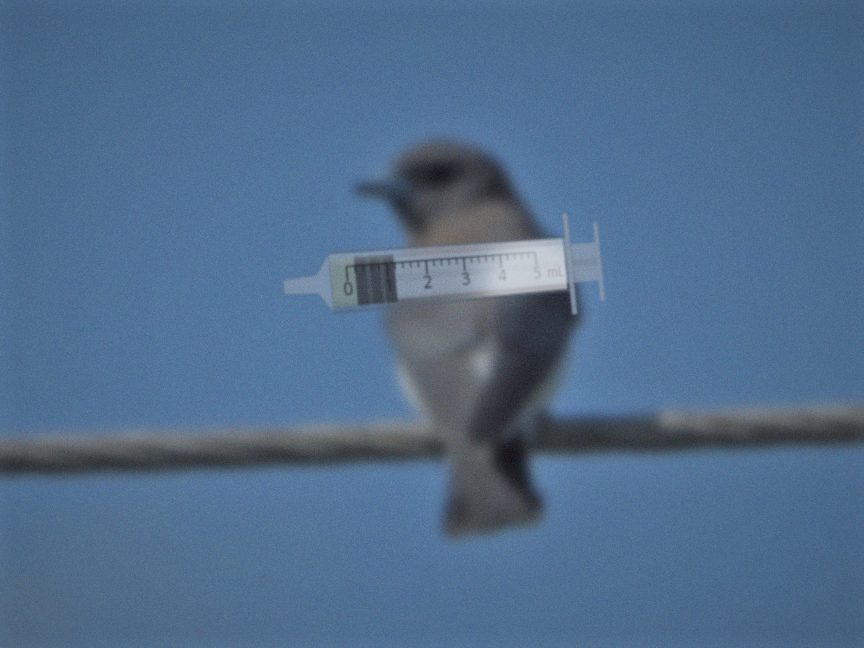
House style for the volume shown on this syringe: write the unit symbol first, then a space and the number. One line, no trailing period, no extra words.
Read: mL 0.2
